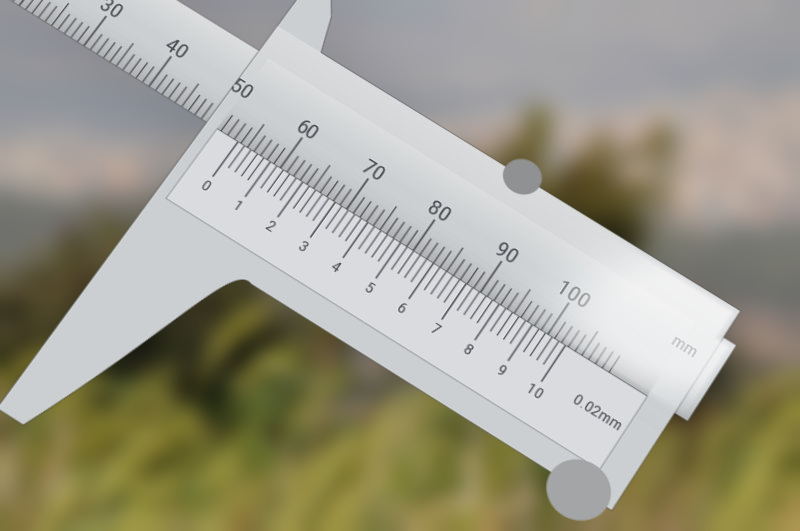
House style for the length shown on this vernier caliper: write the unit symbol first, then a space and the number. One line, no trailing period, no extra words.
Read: mm 53.6
